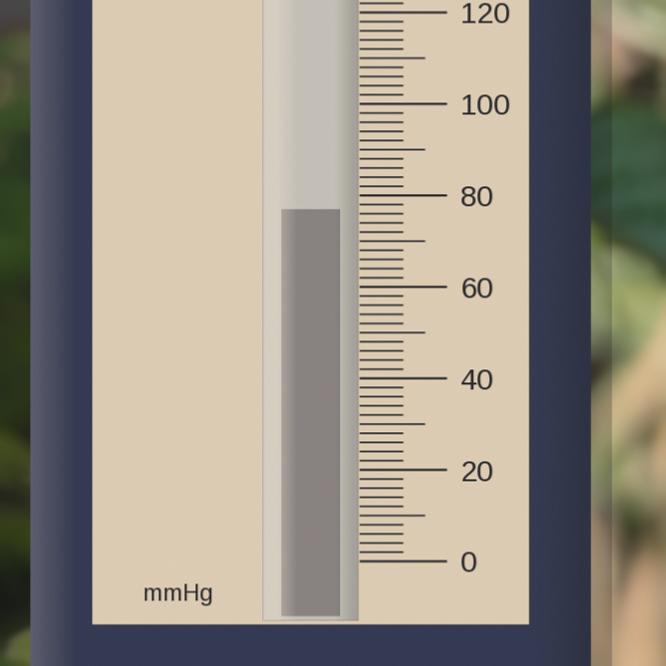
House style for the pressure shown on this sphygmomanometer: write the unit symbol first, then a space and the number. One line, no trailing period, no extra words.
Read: mmHg 77
